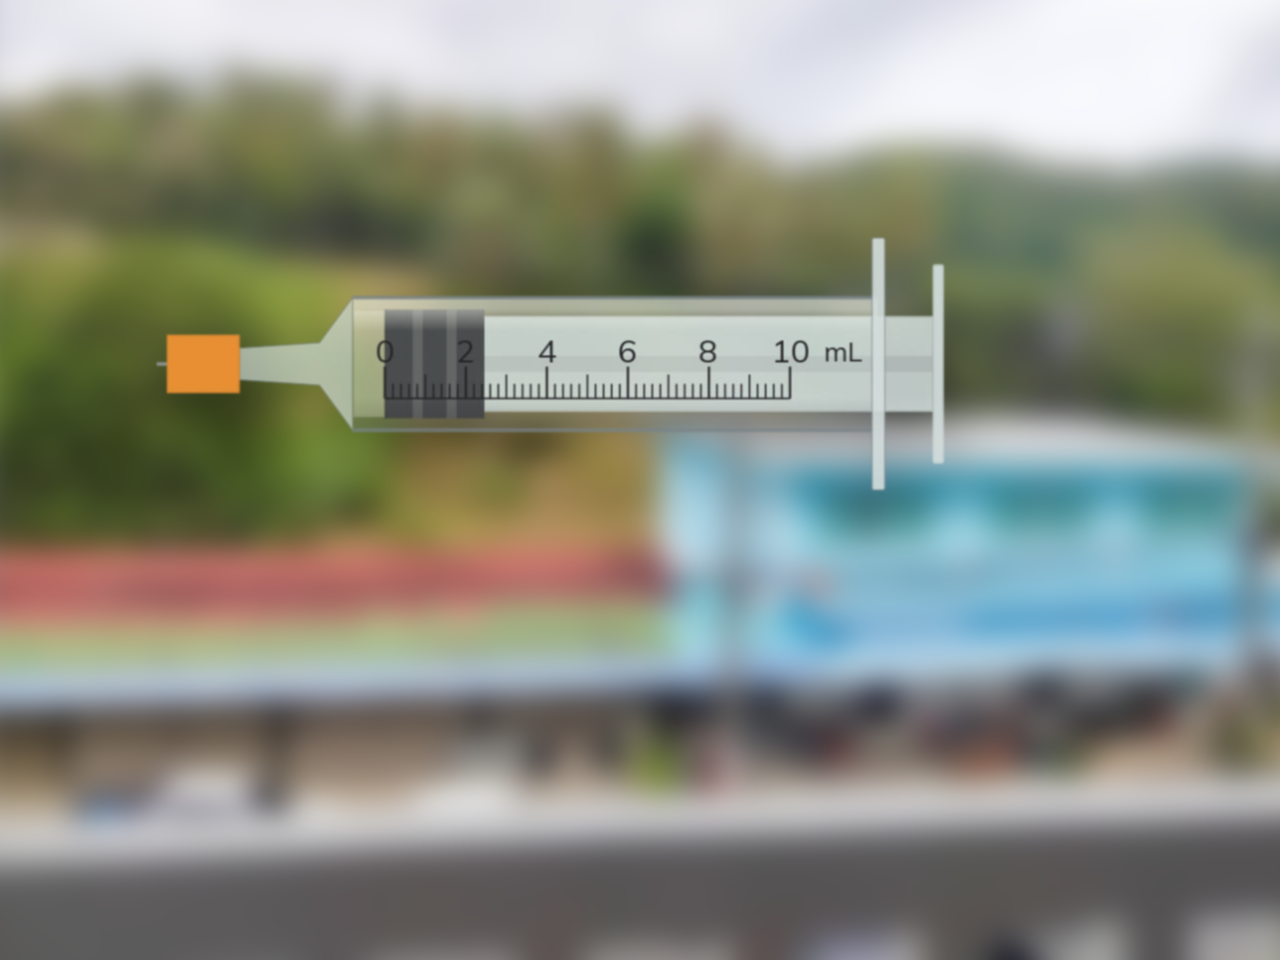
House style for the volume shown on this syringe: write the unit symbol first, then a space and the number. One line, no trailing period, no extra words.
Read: mL 0
